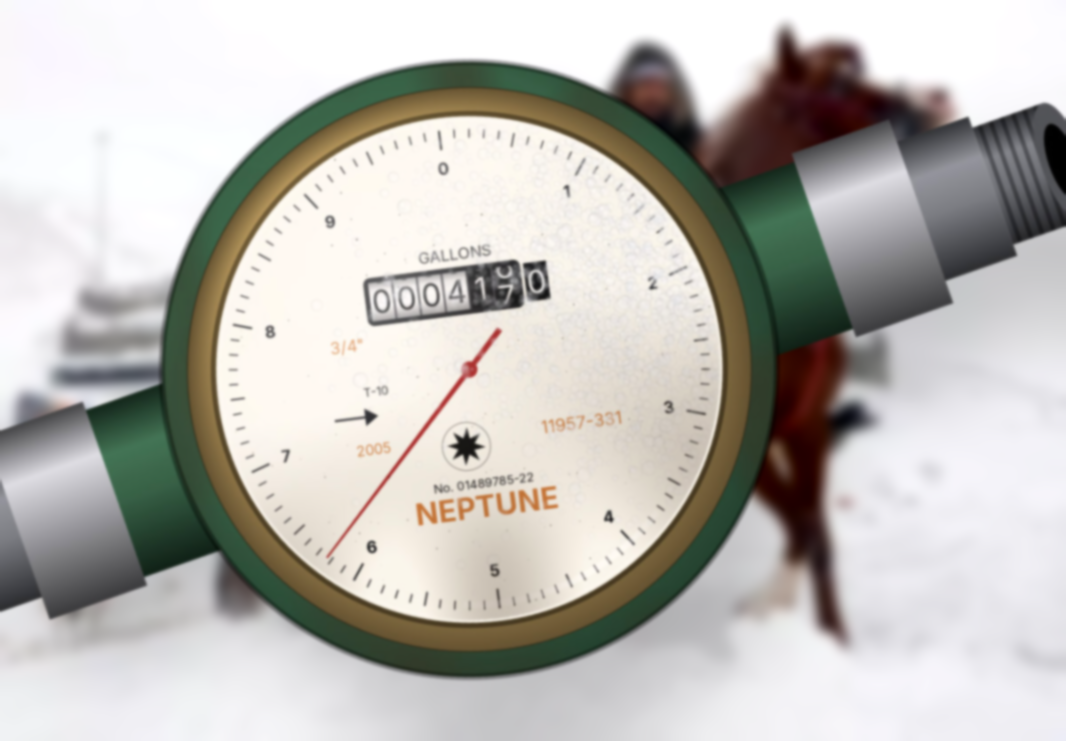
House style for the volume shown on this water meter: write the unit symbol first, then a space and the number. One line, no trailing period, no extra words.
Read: gal 4166.2
